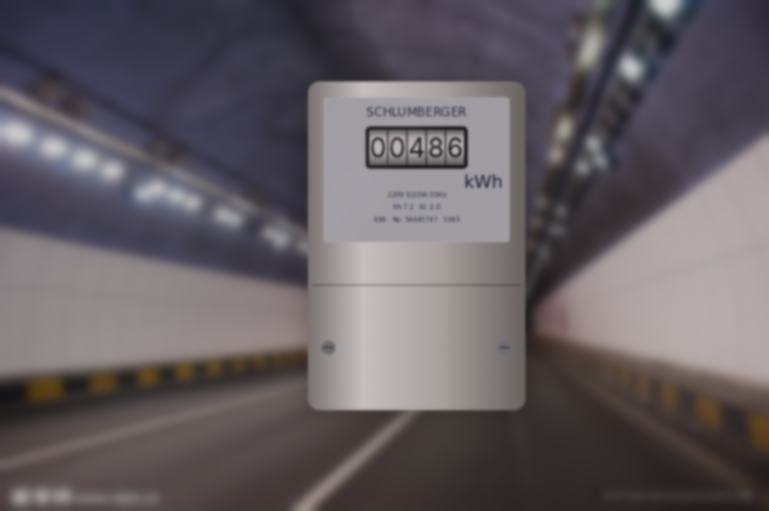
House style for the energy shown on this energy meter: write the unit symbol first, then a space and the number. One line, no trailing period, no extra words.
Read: kWh 486
